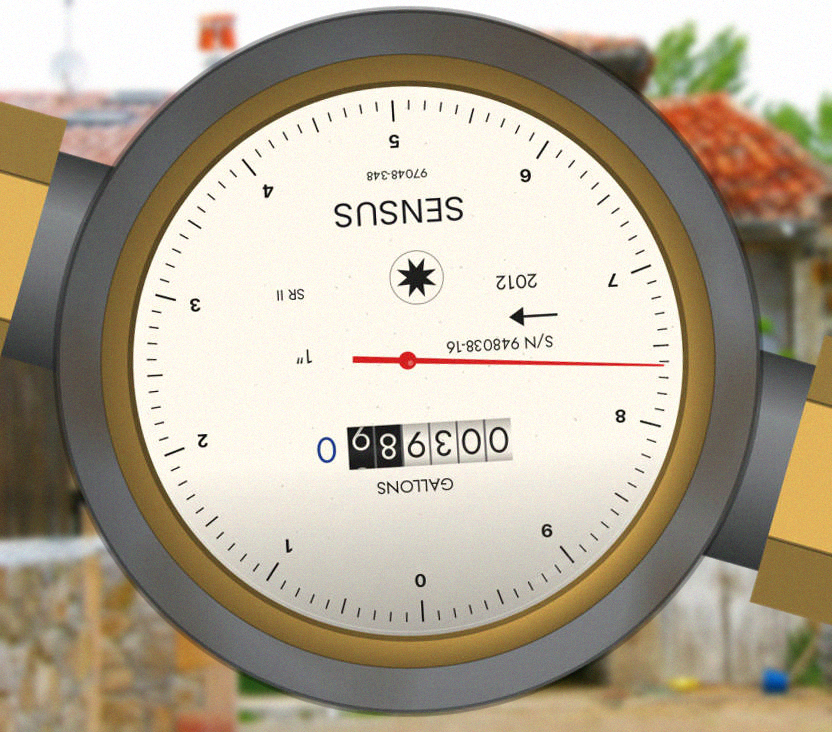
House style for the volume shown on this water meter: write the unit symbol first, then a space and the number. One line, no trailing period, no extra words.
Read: gal 39887.6
